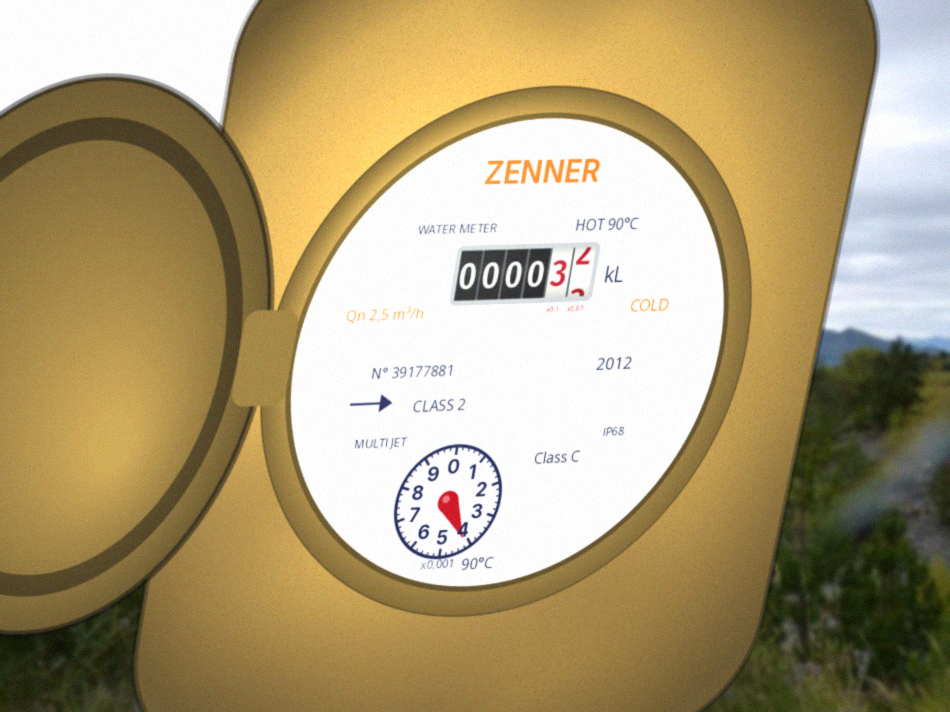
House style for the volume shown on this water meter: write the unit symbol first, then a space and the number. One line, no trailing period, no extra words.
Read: kL 0.324
